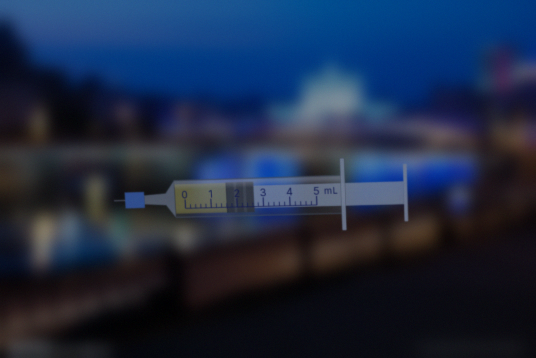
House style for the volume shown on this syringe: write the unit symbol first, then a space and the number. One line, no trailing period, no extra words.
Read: mL 1.6
